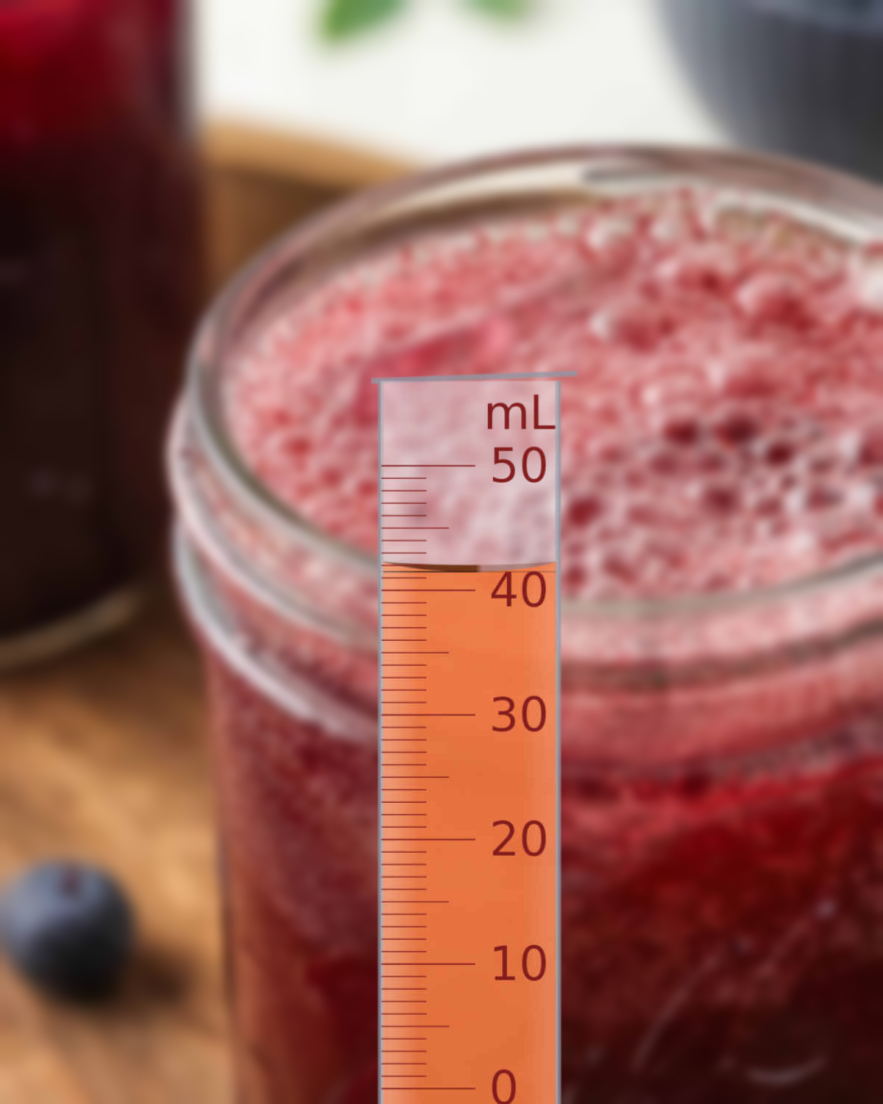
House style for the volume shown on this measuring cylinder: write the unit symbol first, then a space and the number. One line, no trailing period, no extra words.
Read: mL 41.5
